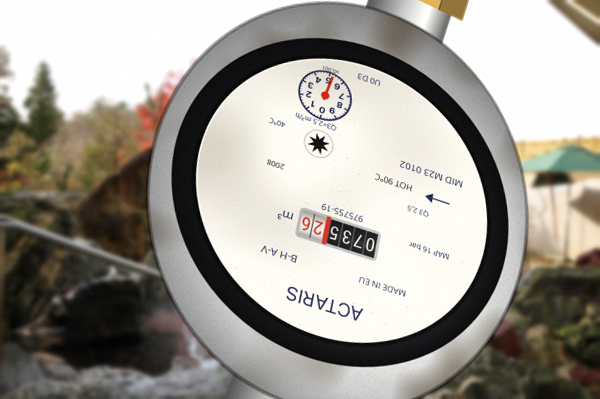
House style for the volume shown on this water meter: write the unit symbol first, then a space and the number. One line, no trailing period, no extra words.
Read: m³ 735.265
